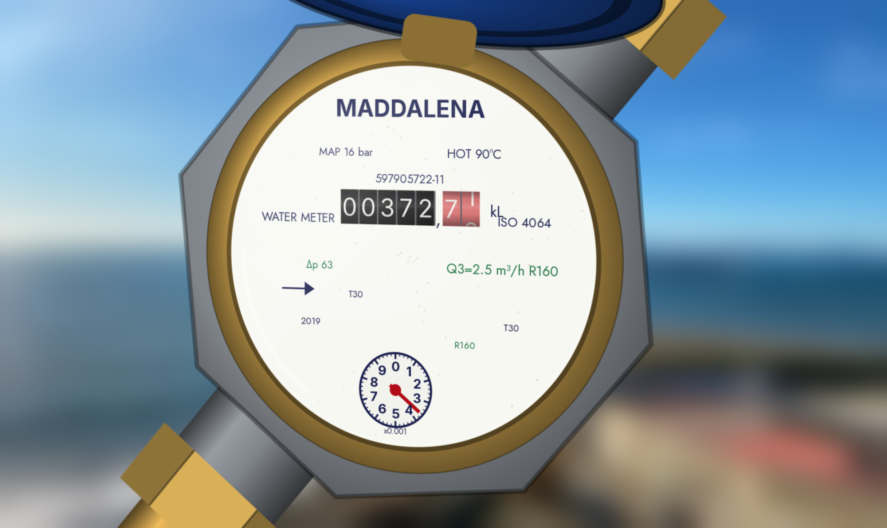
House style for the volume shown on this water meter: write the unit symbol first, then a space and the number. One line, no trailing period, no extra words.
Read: kL 372.713
